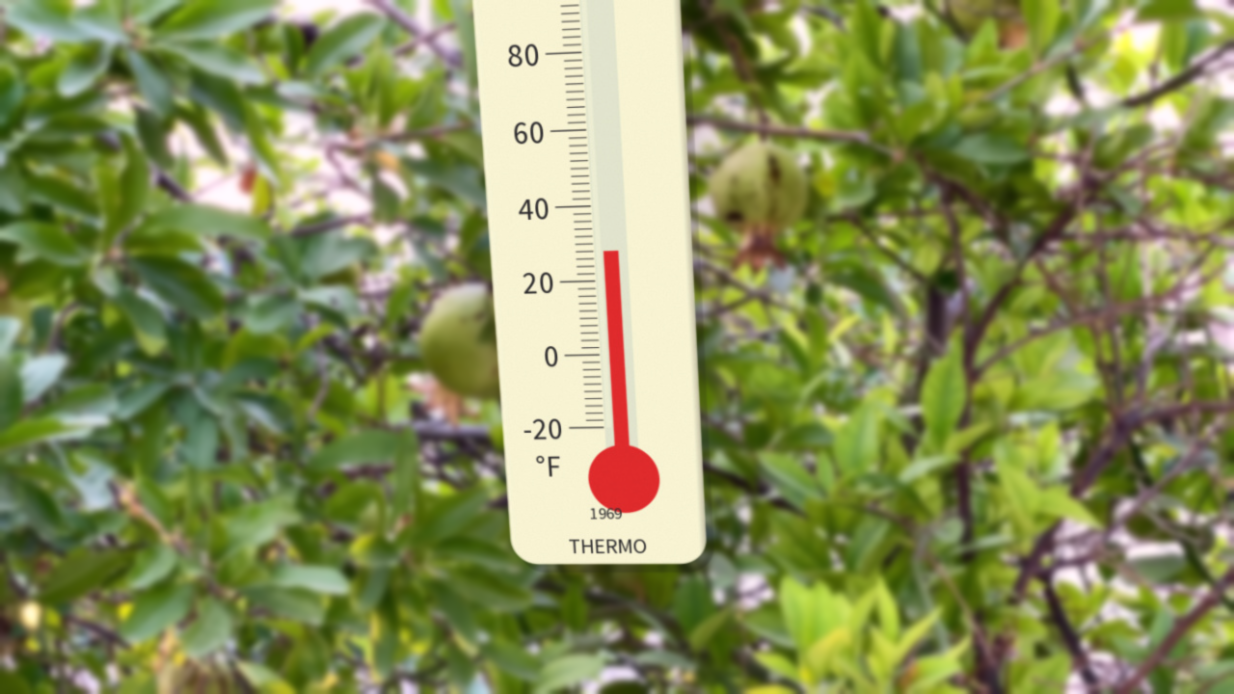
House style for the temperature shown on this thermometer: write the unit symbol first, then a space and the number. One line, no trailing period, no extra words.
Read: °F 28
